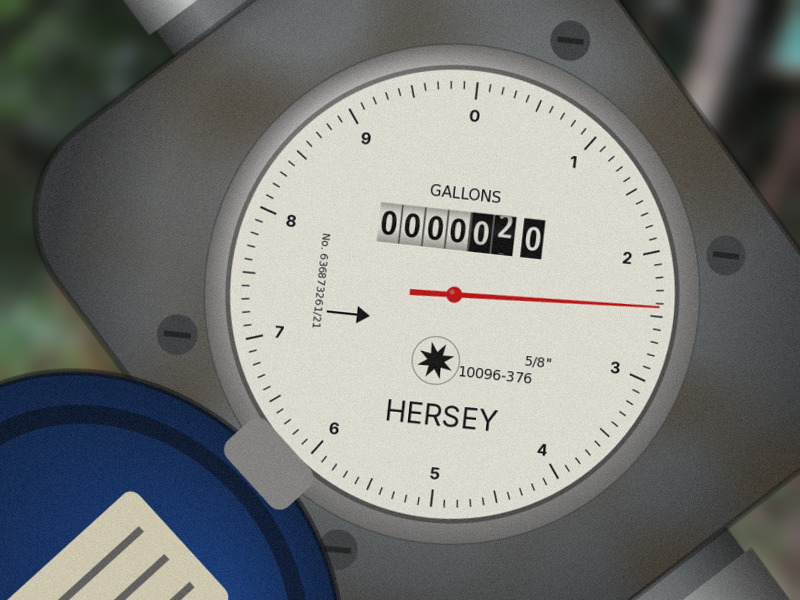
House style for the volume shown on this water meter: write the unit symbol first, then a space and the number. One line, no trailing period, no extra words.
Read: gal 22.4
